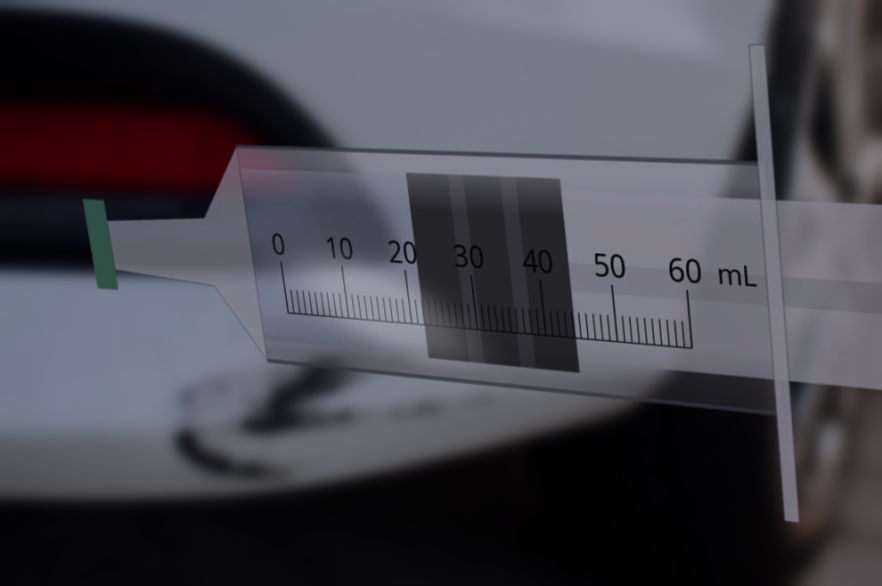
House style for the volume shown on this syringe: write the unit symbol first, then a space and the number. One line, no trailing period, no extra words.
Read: mL 22
